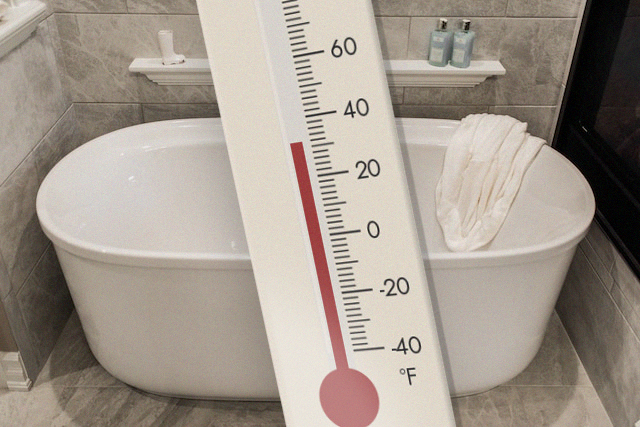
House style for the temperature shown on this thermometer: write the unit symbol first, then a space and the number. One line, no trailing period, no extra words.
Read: °F 32
